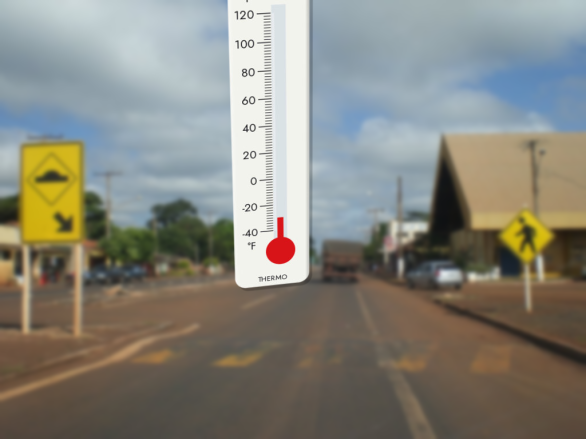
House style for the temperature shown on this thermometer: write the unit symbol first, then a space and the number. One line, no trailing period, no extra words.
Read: °F -30
